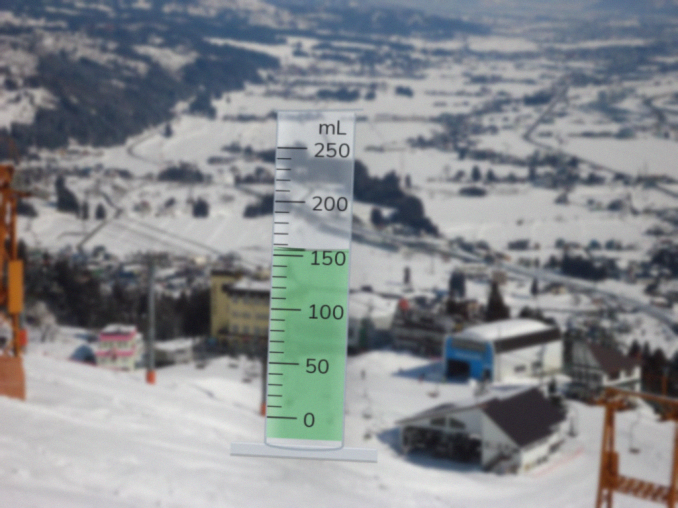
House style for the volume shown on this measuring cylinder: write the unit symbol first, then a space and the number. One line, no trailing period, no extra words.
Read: mL 155
